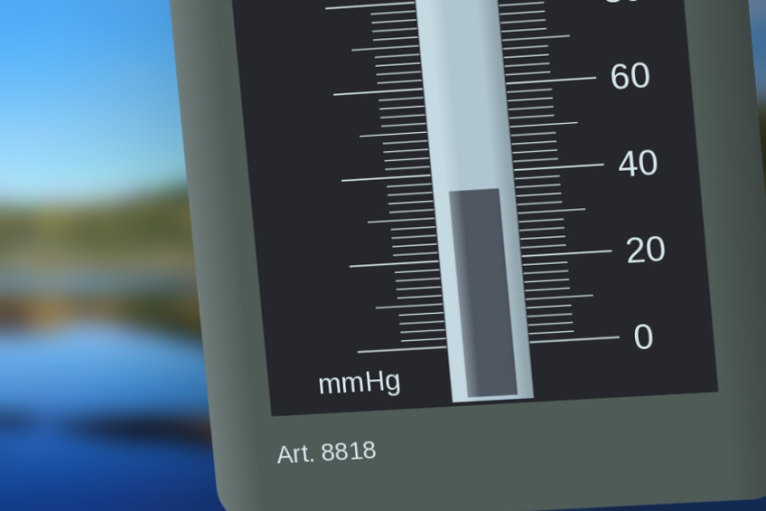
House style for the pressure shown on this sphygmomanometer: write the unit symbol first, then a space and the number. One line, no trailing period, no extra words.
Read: mmHg 36
